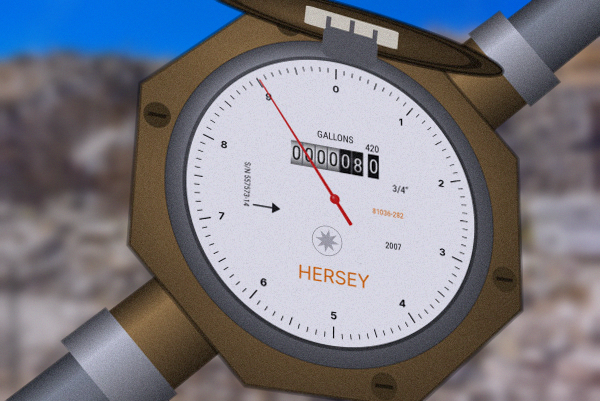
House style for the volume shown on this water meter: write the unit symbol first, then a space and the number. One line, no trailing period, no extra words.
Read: gal 79.0
